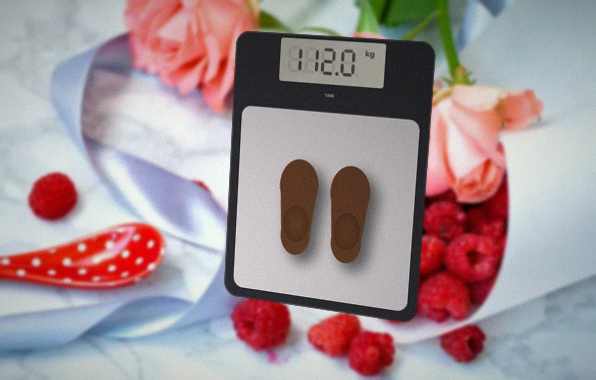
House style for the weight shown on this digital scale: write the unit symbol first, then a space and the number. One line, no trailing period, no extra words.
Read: kg 112.0
